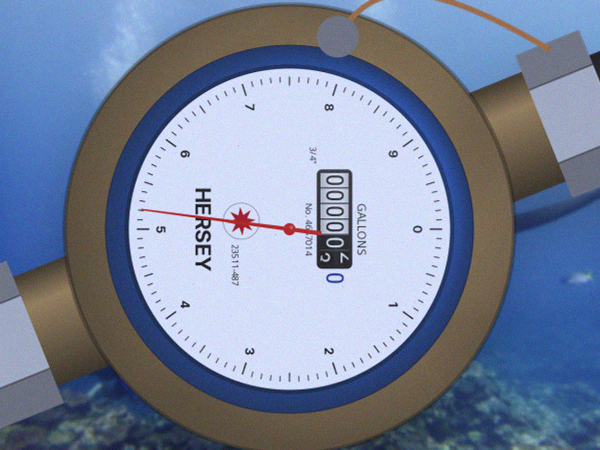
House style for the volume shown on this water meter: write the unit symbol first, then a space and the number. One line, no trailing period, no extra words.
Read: gal 25.2
